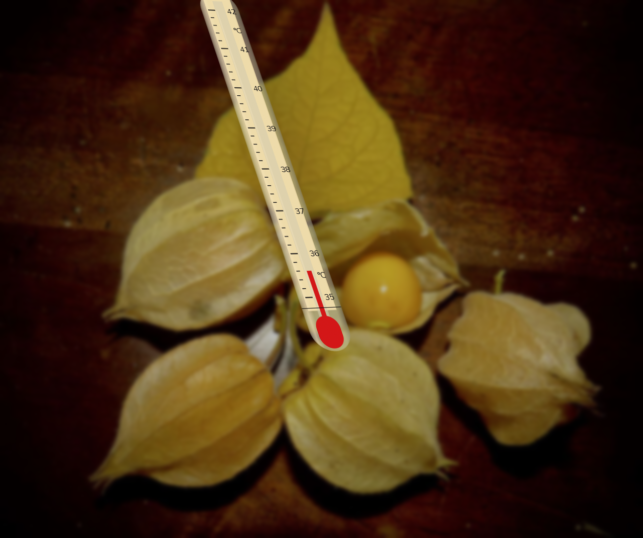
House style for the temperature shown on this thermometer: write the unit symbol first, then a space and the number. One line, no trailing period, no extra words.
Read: °C 35.6
